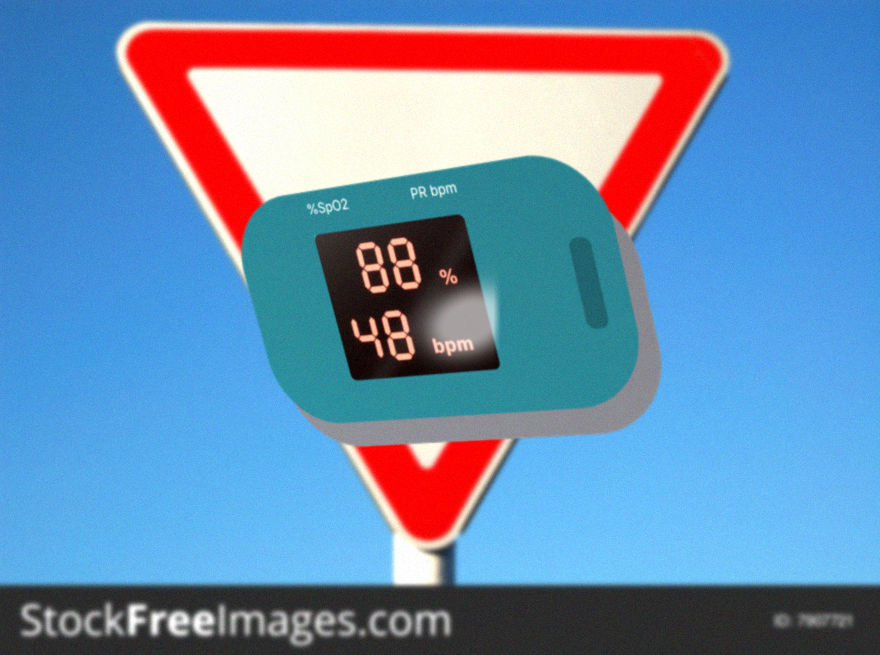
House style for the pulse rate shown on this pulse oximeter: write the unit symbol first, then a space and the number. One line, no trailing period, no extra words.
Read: bpm 48
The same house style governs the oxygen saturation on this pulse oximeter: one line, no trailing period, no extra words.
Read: % 88
